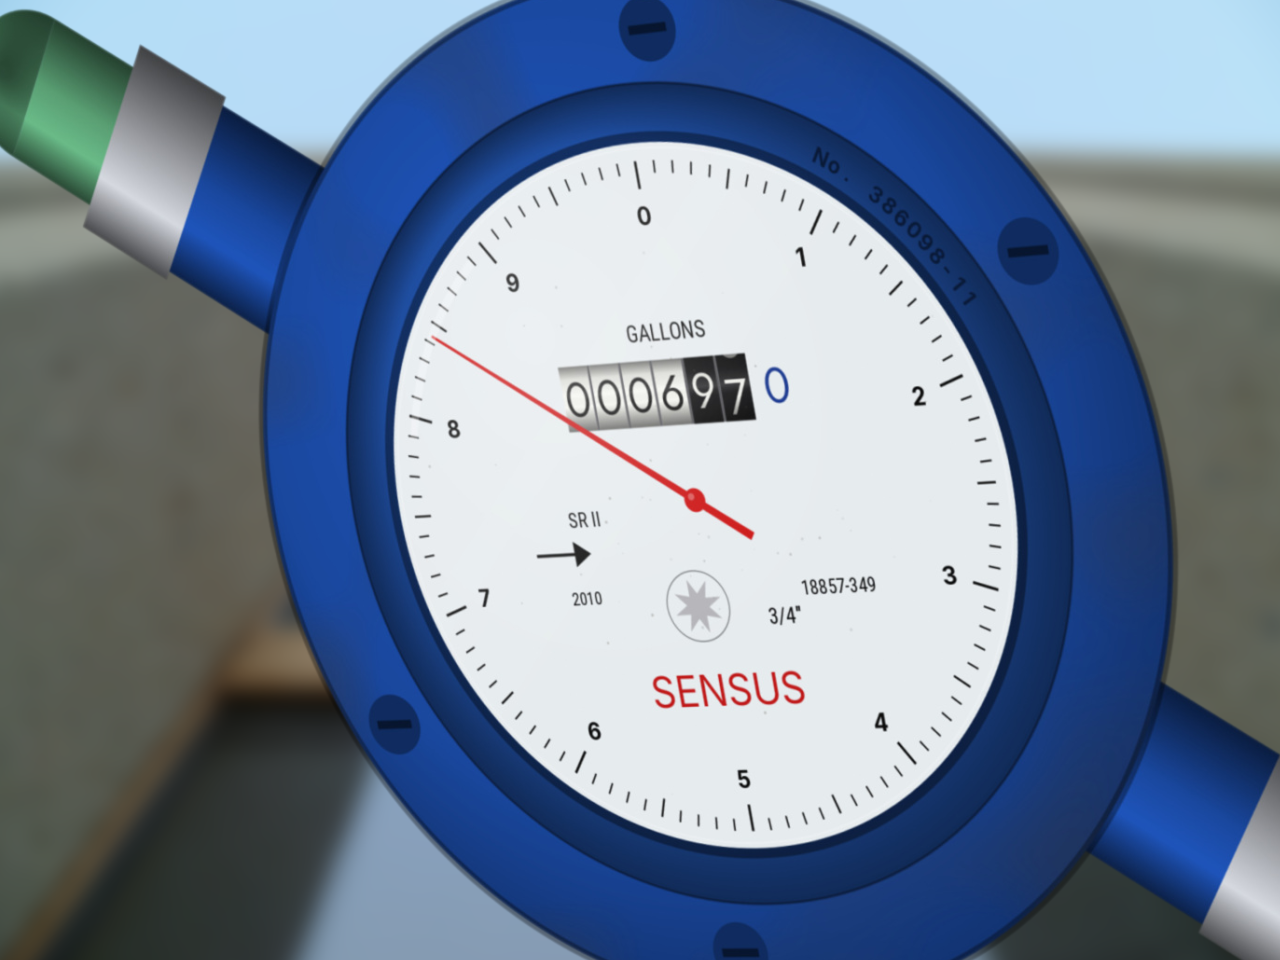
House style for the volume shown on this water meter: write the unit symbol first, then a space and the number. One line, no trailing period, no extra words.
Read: gal 6968.4
